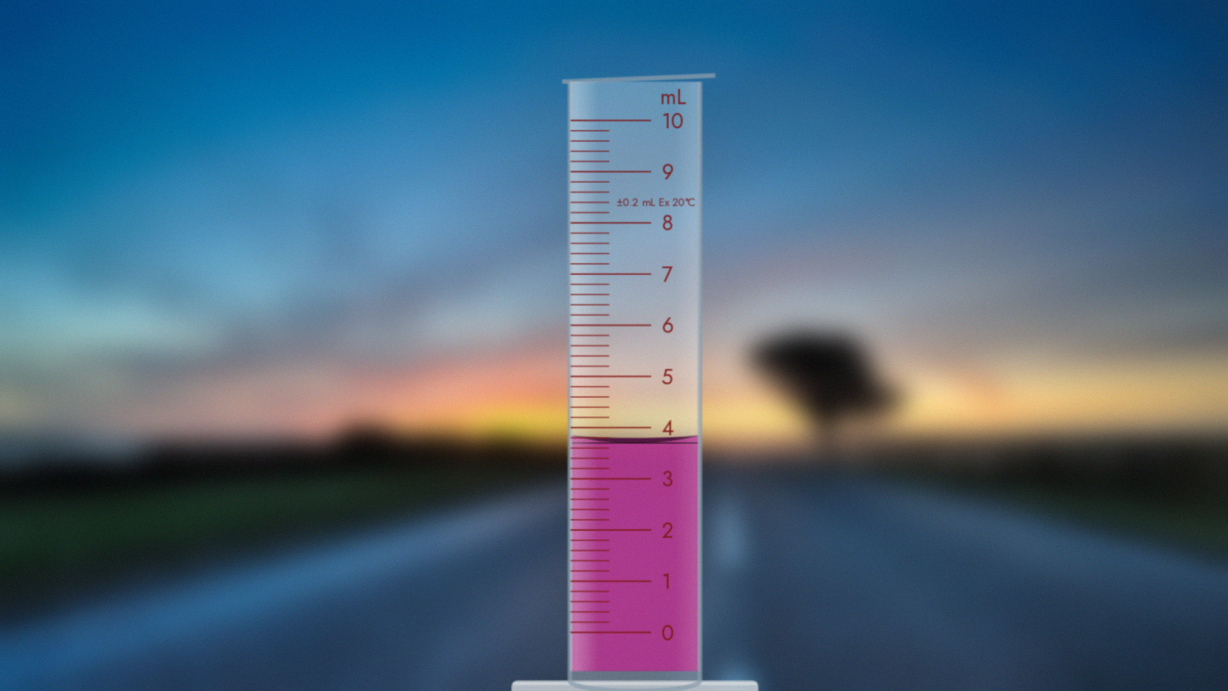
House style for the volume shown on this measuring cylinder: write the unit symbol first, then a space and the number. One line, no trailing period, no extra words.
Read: mL 3.7
